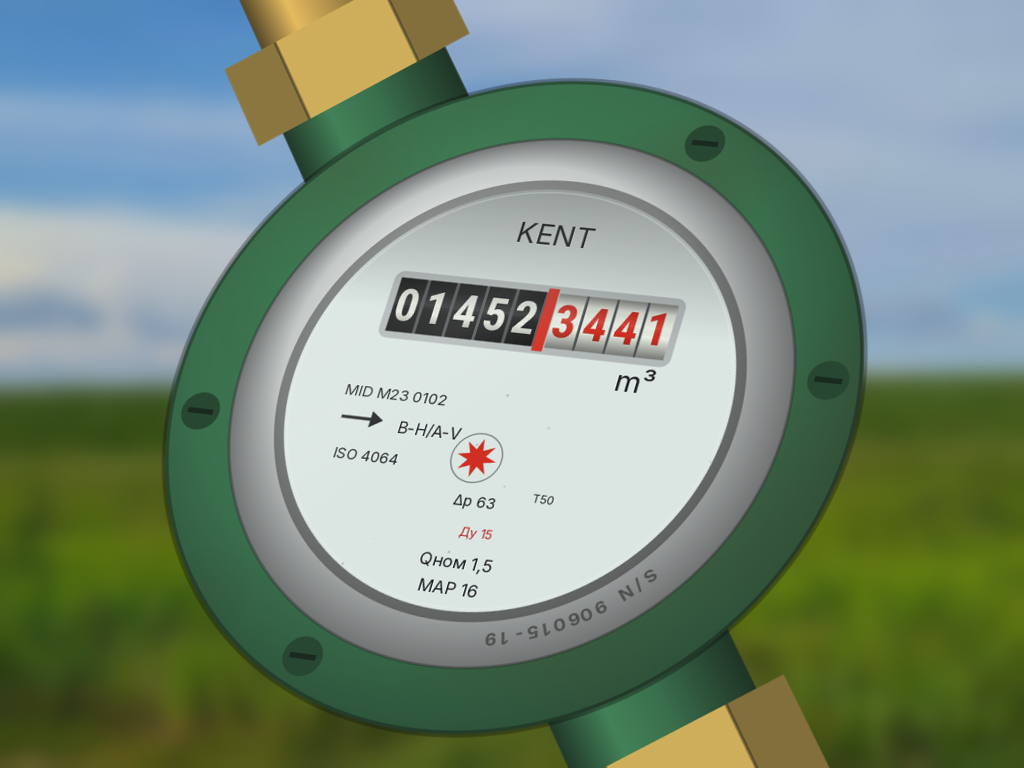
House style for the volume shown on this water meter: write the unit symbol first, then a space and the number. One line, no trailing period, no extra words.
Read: m³ 1452.3441
